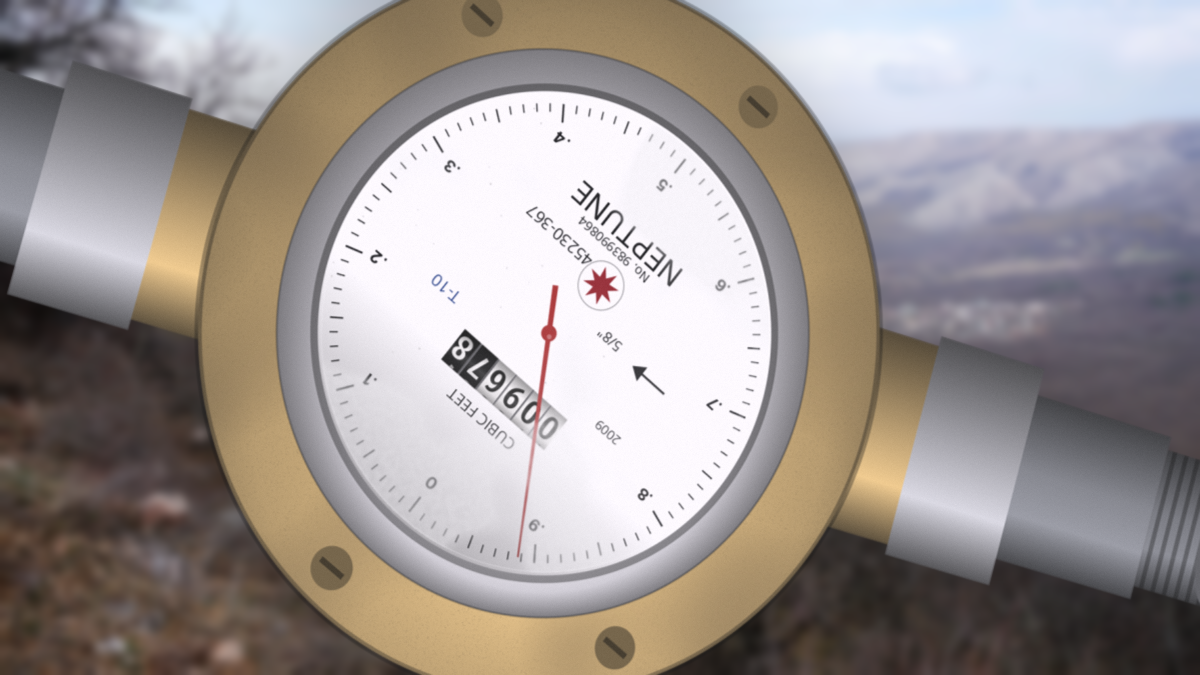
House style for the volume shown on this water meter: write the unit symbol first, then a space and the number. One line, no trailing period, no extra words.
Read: ft³ 9677.91
